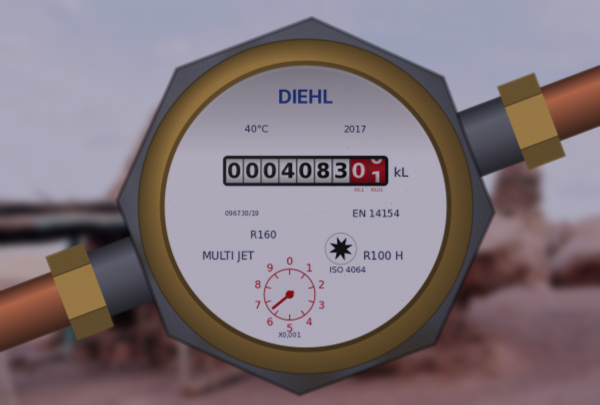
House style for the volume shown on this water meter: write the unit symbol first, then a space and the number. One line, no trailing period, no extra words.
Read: kL 4083.006
